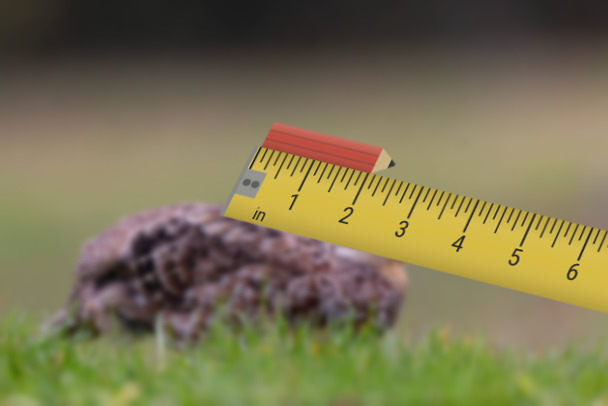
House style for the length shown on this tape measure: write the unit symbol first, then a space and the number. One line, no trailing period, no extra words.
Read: in 2.375
